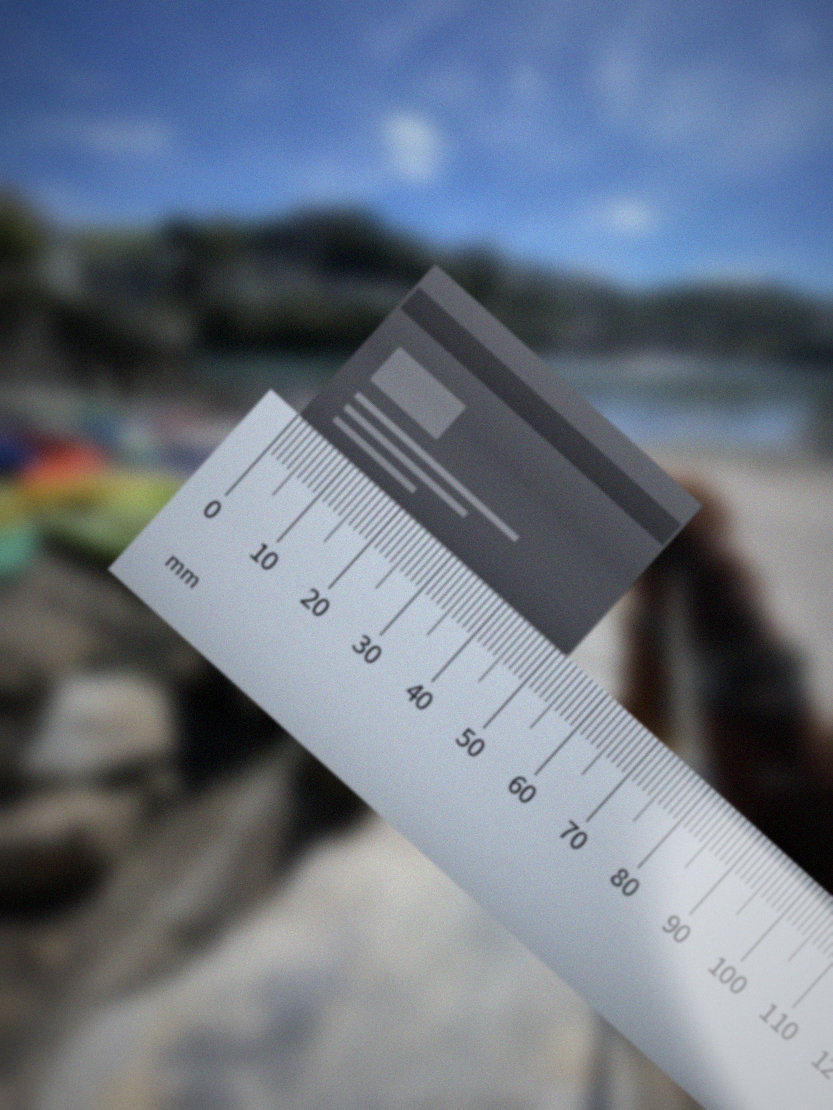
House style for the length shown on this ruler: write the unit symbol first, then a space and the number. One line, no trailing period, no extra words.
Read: mm 52
